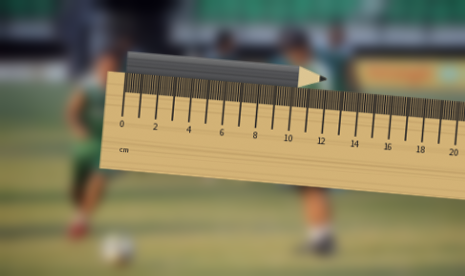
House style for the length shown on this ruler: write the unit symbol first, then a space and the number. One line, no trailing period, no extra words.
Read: cm 12
